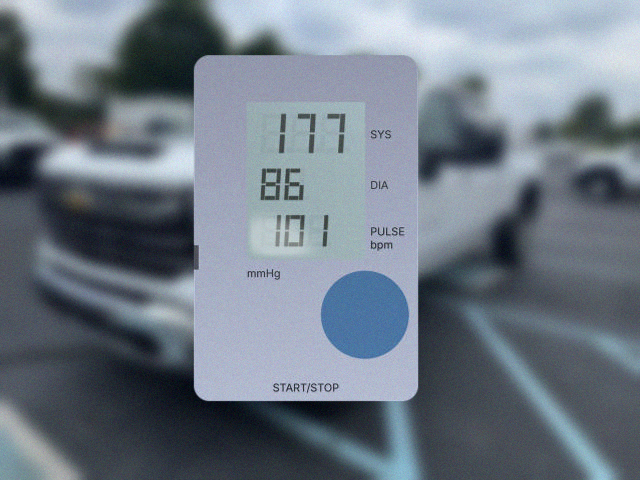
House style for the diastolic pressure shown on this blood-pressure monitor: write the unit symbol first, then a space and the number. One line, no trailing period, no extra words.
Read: mmHg 86
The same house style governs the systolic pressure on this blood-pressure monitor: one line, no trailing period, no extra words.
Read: mmHg 177
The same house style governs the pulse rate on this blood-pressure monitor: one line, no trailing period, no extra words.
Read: bpm 101
